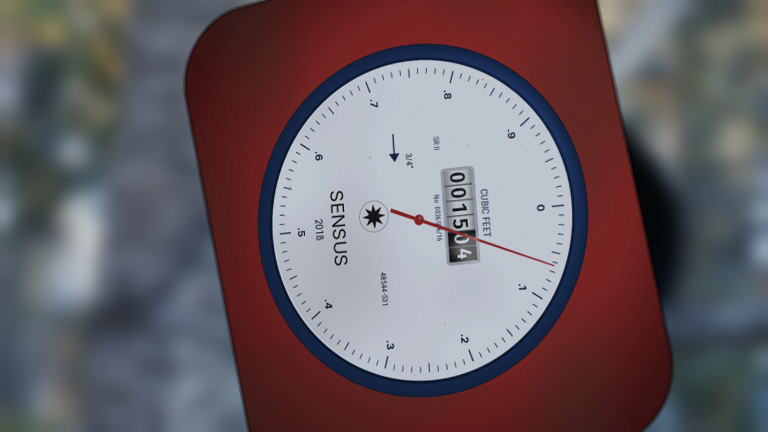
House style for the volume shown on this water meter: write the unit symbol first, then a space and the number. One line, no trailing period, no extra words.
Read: ft³ 1504.06
